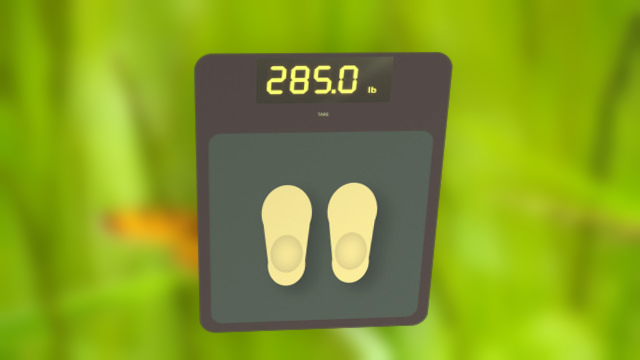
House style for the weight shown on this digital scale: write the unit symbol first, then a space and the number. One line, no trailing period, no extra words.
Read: lb 285.0
